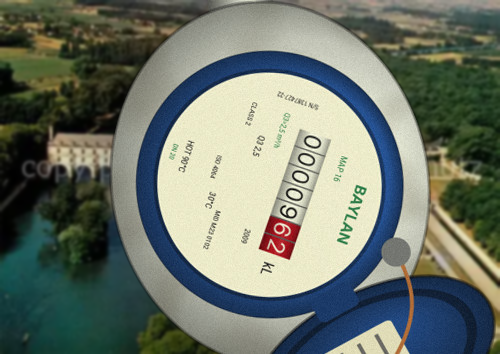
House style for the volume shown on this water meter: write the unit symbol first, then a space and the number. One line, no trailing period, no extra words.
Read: kL 9.62
